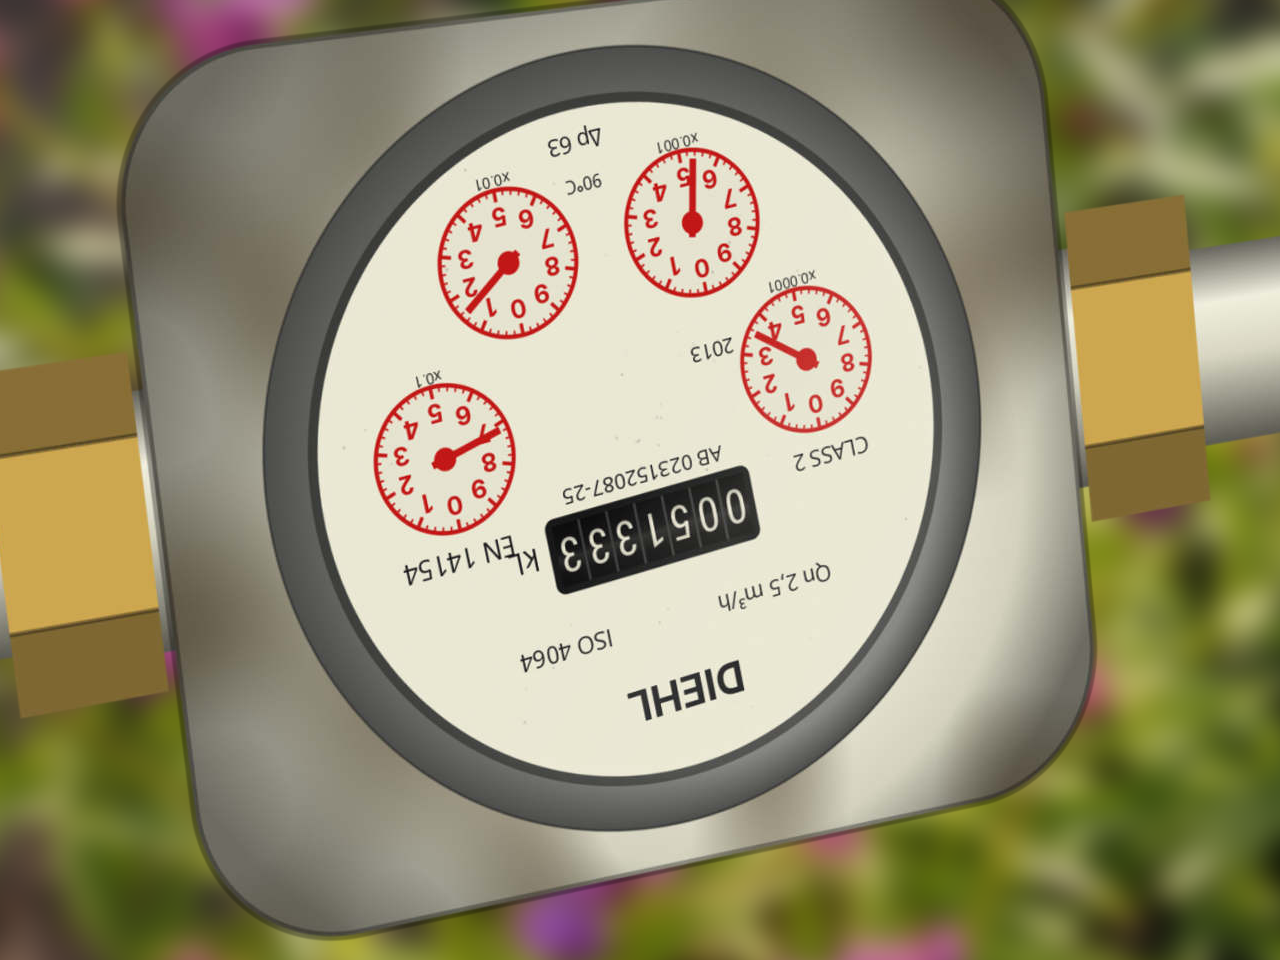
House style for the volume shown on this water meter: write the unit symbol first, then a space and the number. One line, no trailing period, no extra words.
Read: kL 51333.7153
